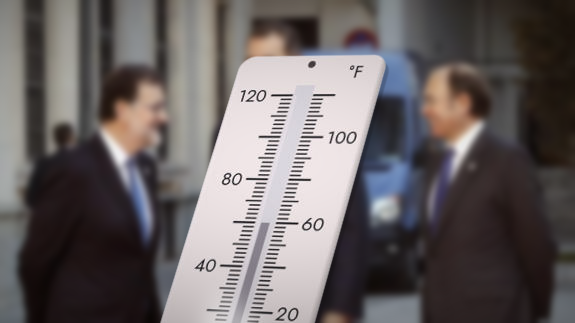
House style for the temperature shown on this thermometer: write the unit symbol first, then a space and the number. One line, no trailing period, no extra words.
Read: °F 60
